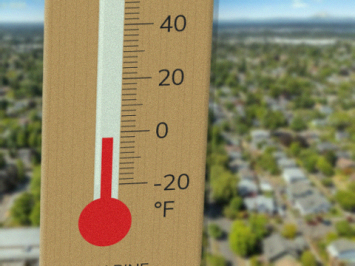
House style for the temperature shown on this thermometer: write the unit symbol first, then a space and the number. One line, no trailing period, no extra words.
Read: °F -2
